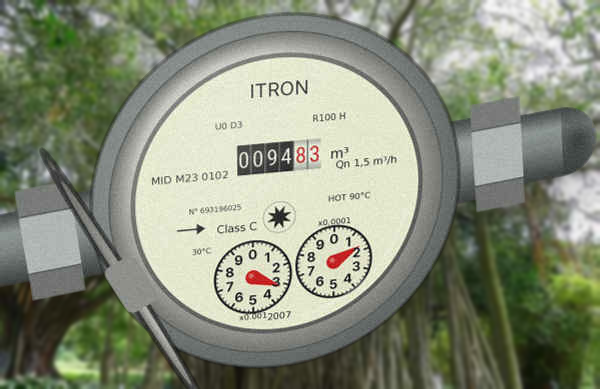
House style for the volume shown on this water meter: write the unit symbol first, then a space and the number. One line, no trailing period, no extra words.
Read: m³ 94.8331
